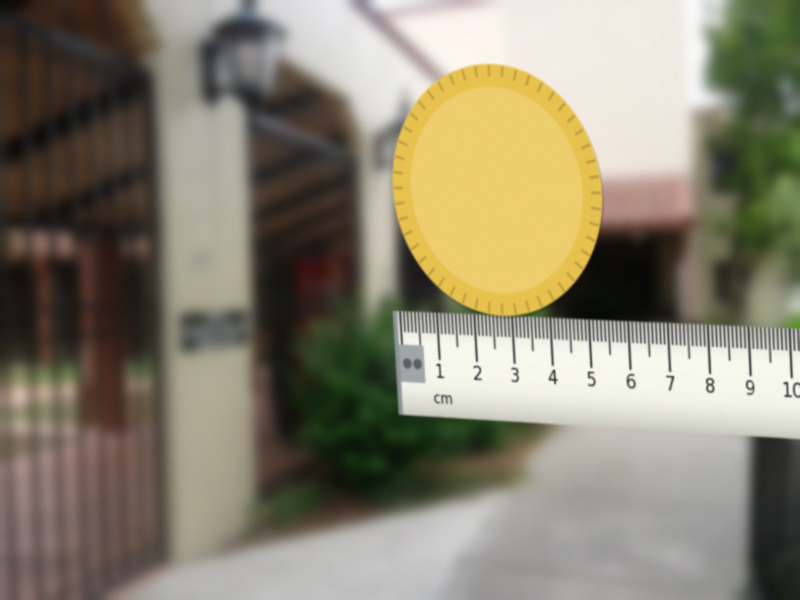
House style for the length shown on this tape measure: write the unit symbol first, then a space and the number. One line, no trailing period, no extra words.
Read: cm 5.5
